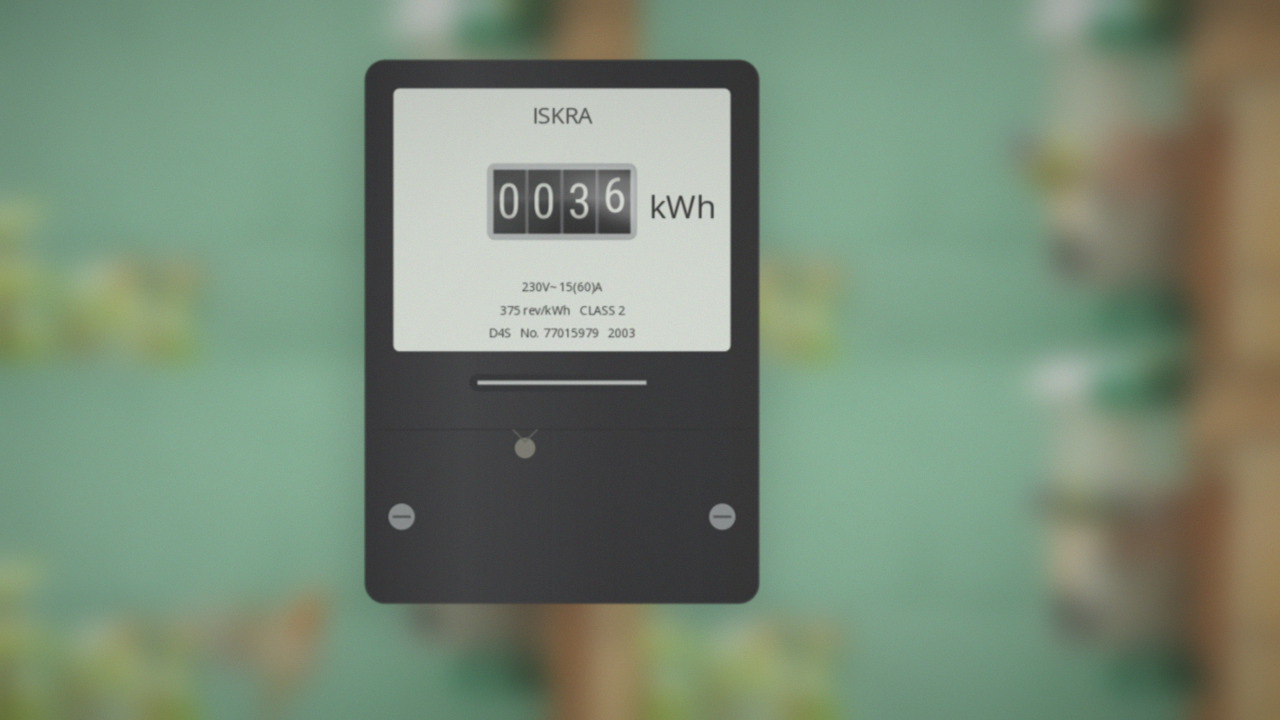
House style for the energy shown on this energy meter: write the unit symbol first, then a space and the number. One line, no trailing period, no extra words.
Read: kWh 36
